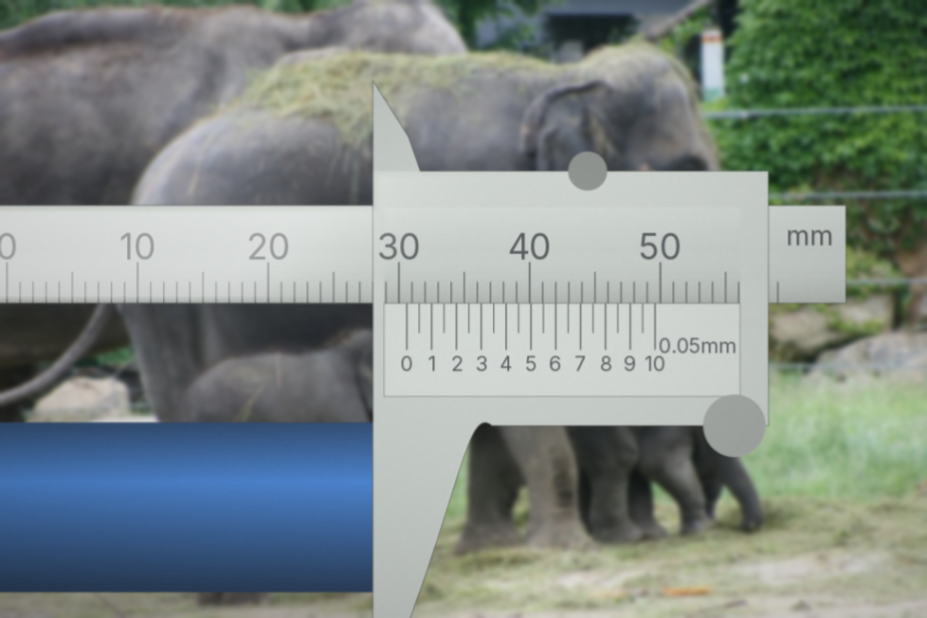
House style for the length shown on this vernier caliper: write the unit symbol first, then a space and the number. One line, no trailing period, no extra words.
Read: mm 30.6
